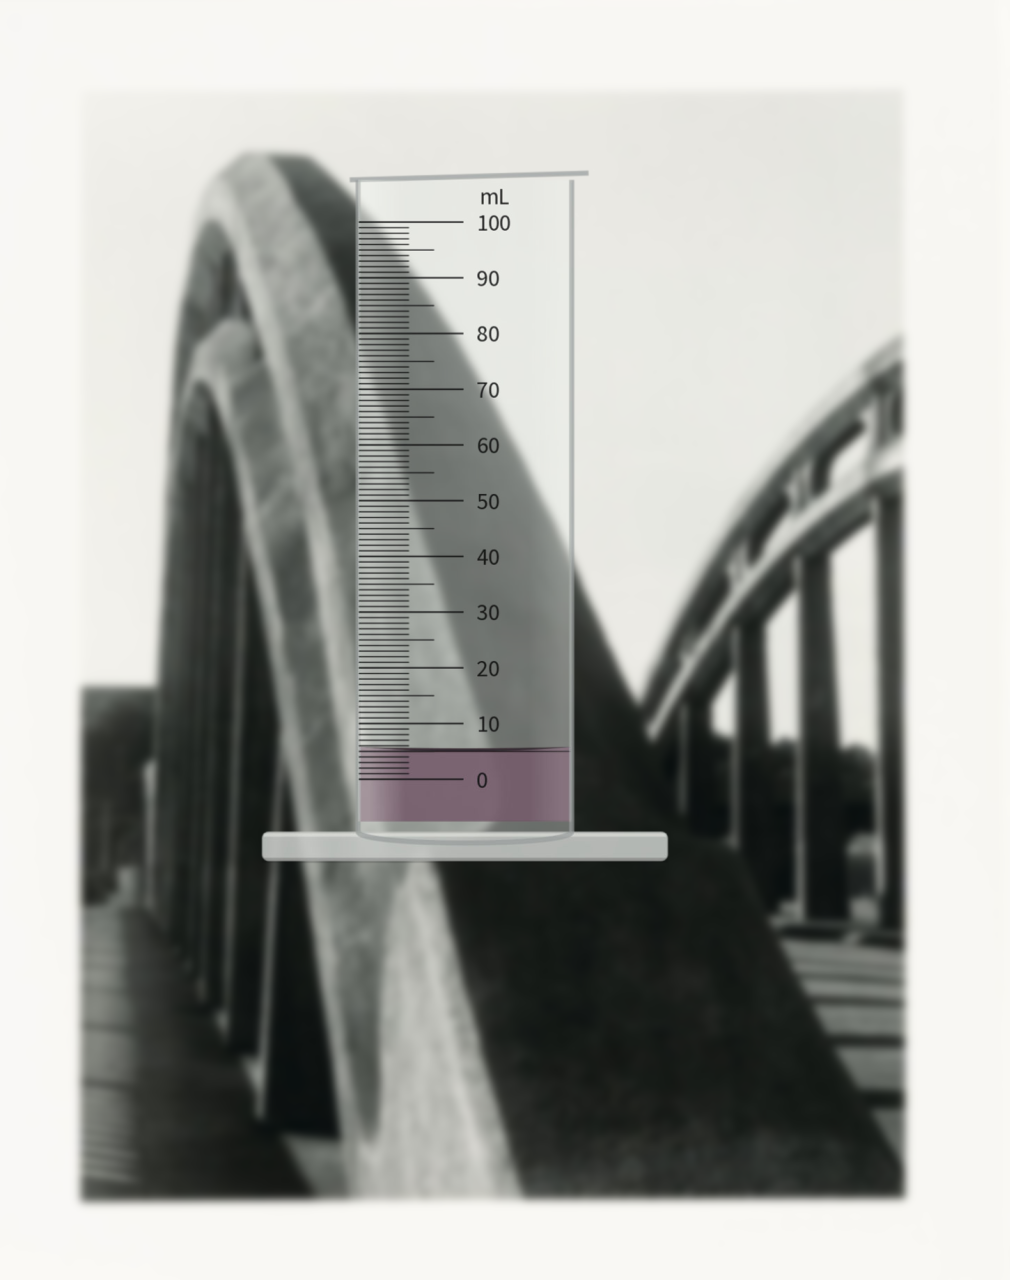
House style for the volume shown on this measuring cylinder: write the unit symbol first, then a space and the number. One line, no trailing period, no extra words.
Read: mL 5
